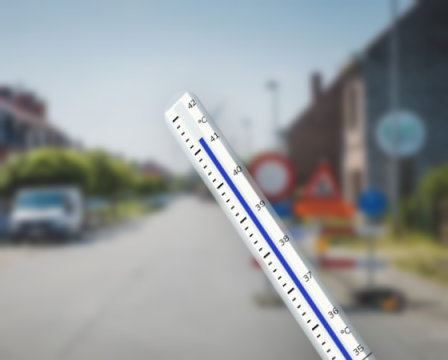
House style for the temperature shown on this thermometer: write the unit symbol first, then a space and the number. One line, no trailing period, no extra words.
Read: °C 41.2
